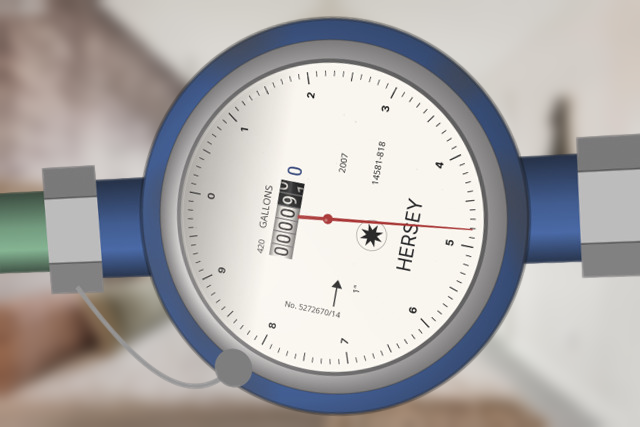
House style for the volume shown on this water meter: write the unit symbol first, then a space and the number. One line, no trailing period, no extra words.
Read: gal 904.8
